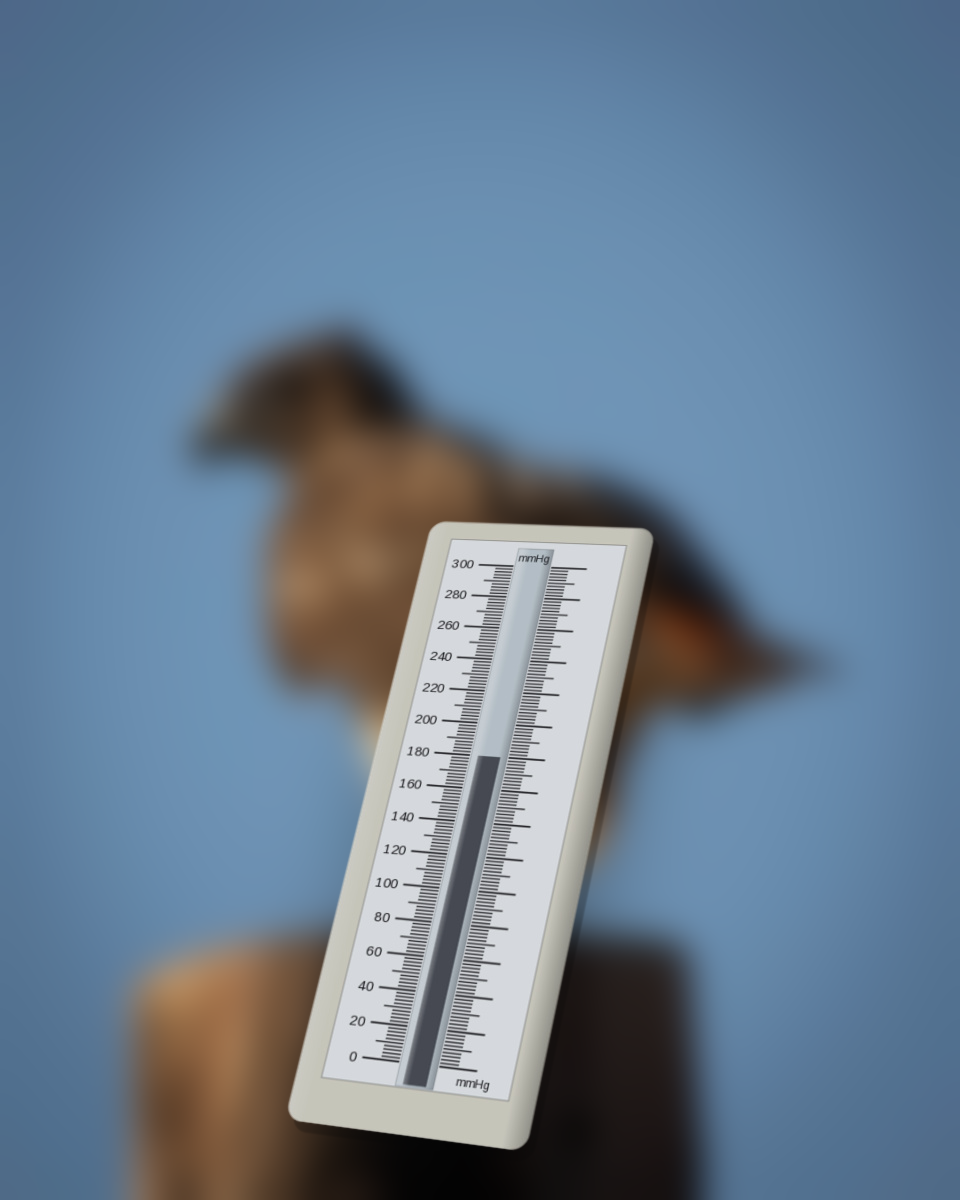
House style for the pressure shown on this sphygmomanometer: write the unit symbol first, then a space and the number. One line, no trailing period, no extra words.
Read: mmHg 180
